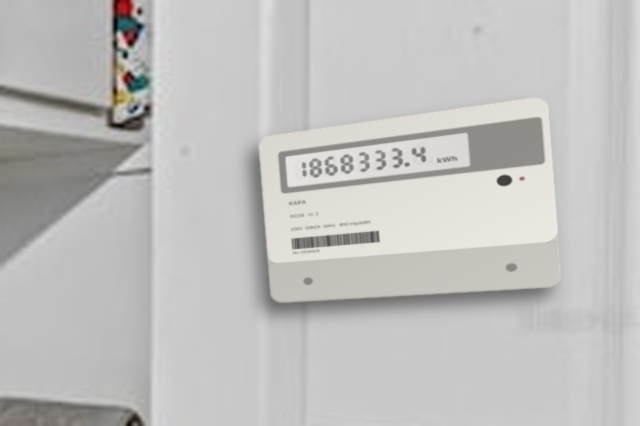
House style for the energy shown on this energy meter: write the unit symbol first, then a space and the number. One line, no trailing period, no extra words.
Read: kWh 1868333.4
